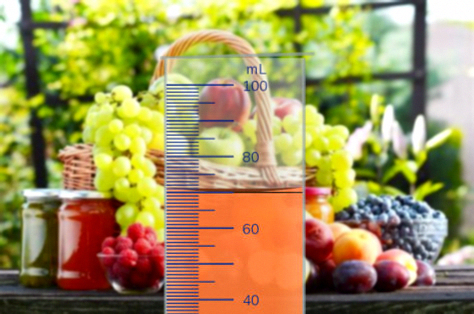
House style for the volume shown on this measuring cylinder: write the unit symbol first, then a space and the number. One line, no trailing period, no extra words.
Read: mL 70
